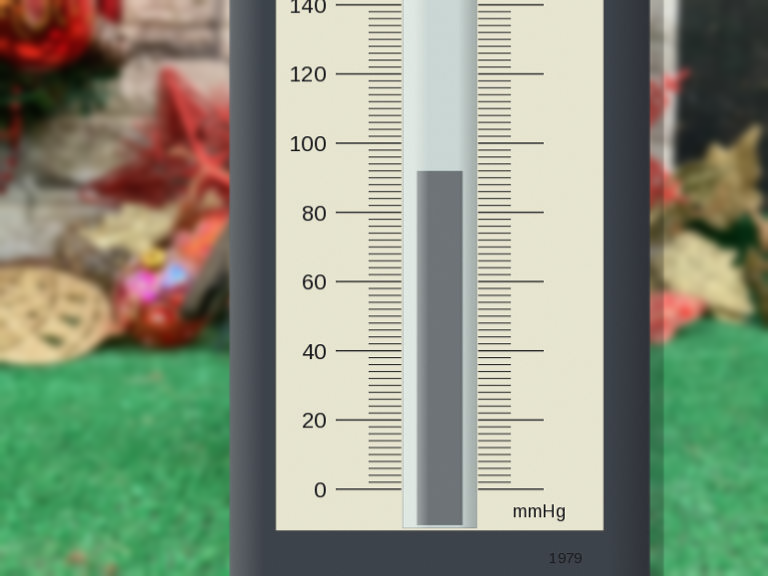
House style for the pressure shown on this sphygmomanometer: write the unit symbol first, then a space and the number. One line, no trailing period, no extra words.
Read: mmHg 92
